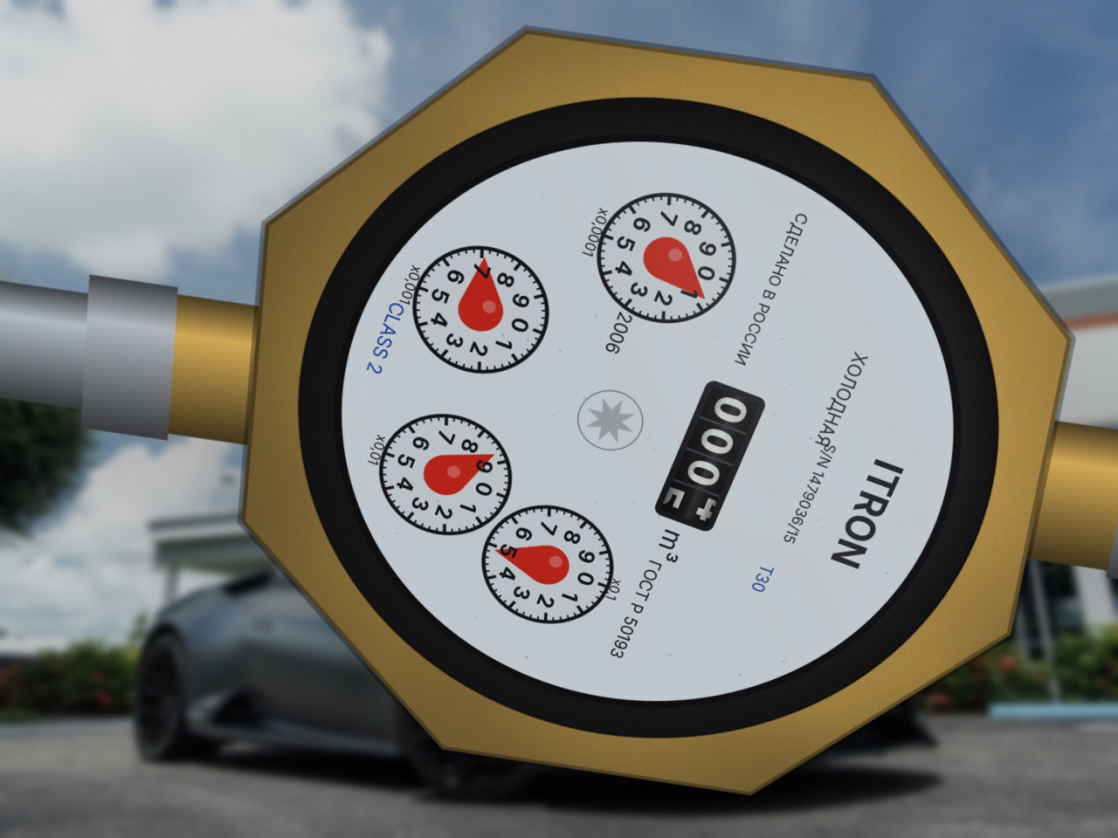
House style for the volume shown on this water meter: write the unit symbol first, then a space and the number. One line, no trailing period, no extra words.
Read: m³ 4.4870
